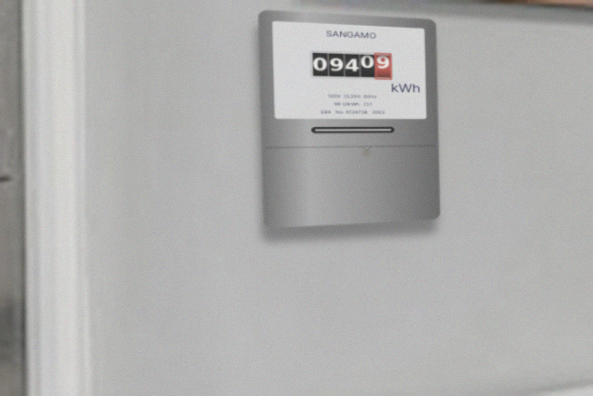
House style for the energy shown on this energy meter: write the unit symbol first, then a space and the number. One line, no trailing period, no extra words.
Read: kWh 940.9
